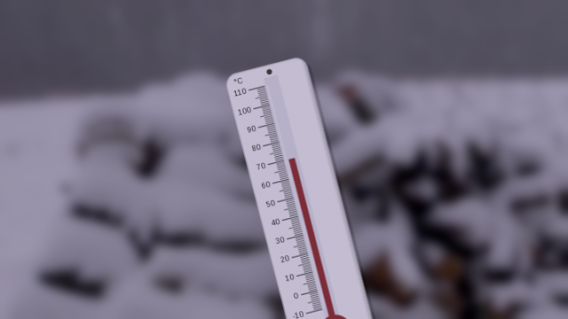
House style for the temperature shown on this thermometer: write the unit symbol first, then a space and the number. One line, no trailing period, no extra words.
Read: °C 70
